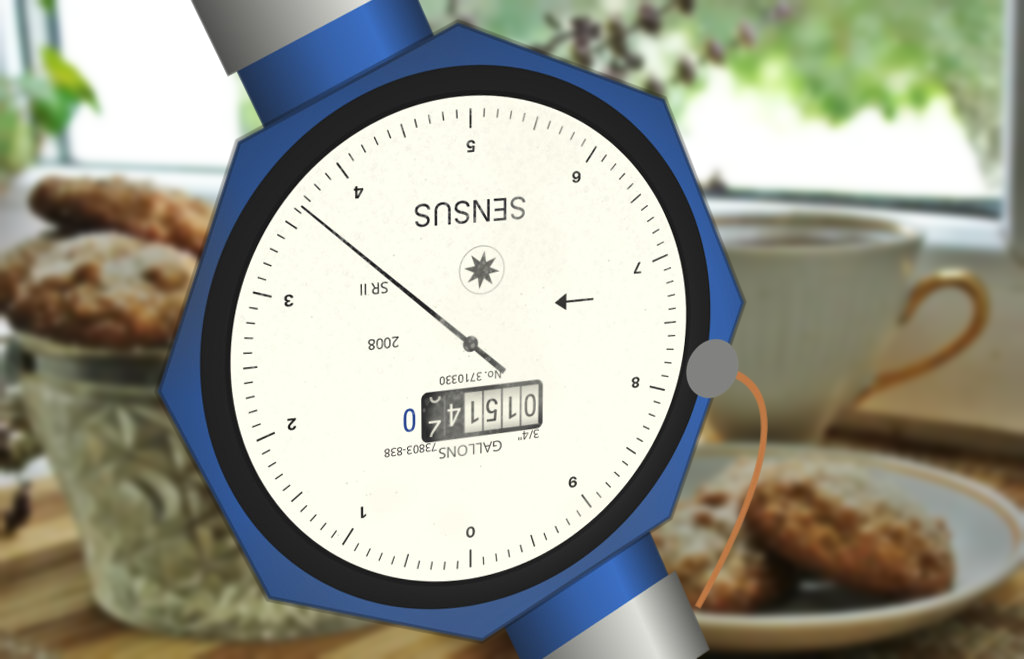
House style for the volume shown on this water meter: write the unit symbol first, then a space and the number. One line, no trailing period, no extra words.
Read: gal 151423.6
